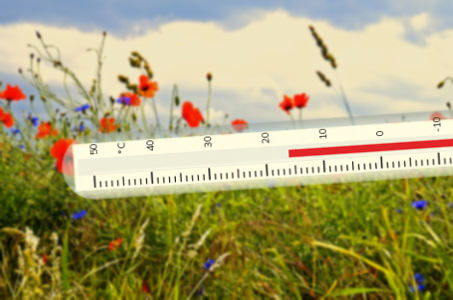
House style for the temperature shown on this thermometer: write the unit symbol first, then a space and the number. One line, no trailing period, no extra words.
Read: °C 16
